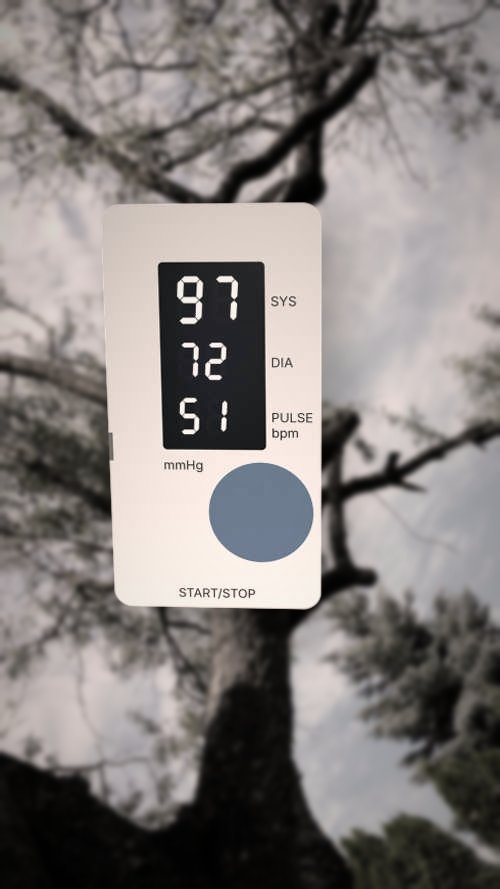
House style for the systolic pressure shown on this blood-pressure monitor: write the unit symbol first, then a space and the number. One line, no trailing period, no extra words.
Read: mmHg 97
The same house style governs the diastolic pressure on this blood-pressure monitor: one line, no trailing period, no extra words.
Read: mmHg 72
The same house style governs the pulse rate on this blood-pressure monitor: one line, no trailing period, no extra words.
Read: bpm 51
